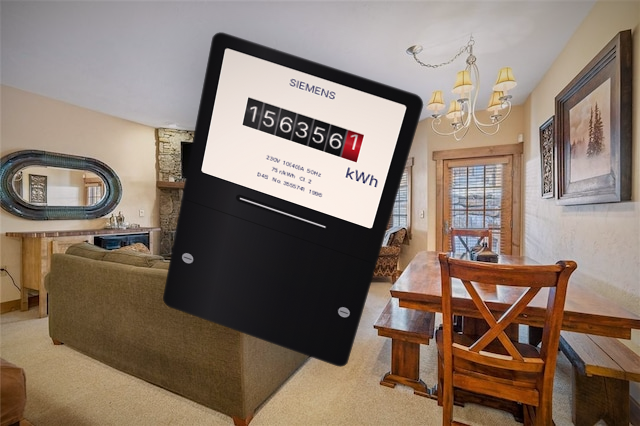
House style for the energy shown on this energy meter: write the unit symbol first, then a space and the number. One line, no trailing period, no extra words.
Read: kWh 156356.1
